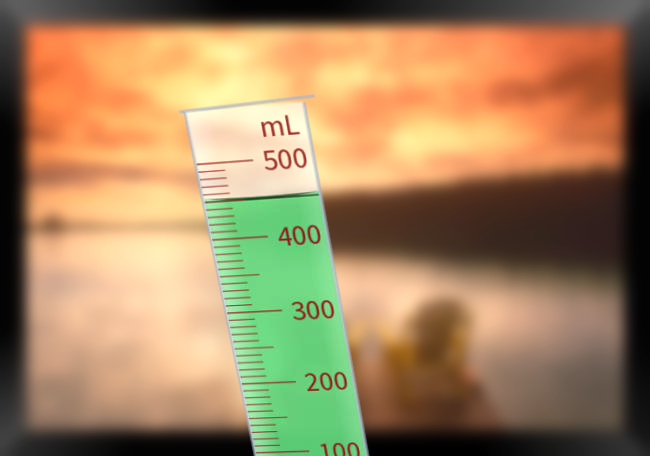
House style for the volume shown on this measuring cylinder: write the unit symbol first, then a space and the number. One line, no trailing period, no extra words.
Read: mL 450
